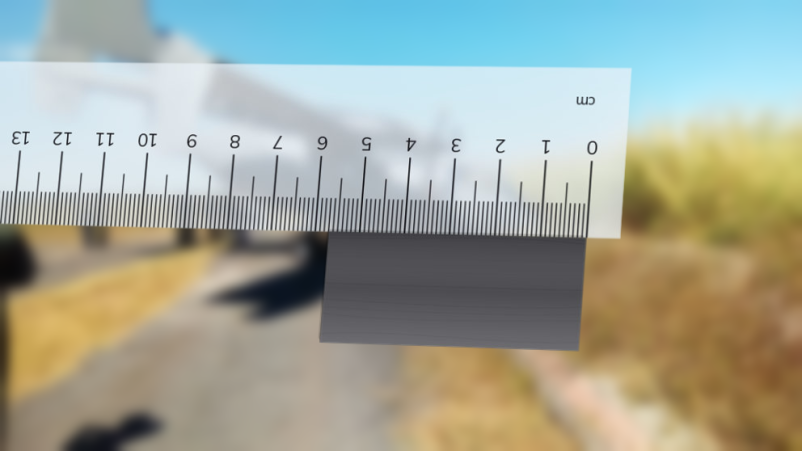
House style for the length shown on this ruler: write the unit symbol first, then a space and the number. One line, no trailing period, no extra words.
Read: cm 5.7
